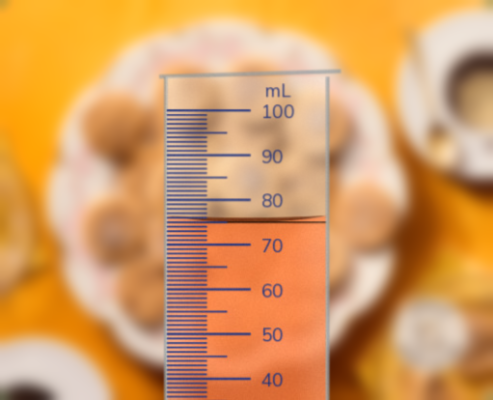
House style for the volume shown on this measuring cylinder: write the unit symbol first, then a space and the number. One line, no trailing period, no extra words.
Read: mL 75
